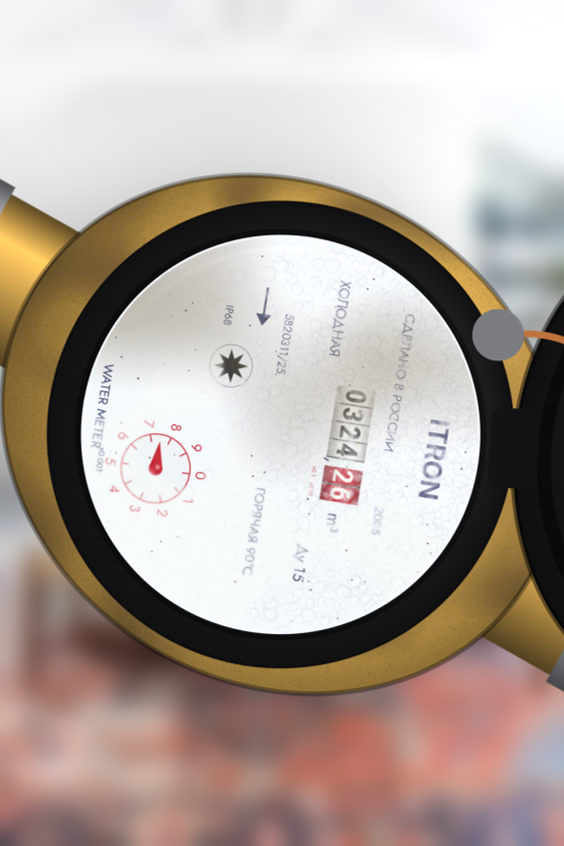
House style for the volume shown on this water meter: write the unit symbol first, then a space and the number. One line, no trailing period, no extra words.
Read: m³ 324.267
